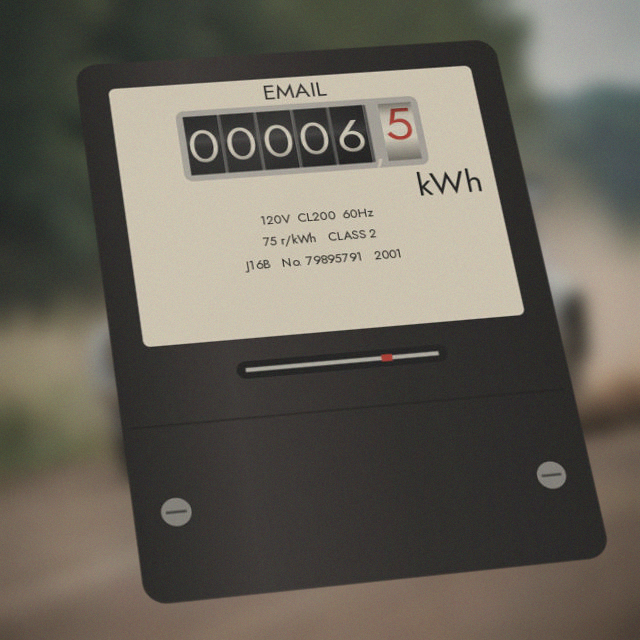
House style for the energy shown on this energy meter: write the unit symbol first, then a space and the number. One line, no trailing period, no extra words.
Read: kWh 6.5
